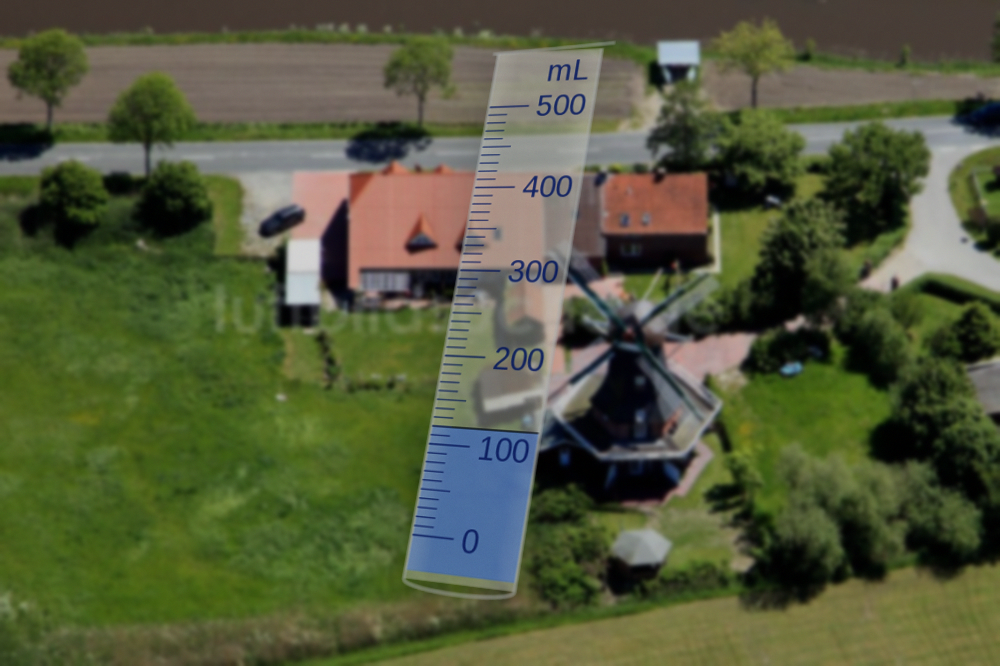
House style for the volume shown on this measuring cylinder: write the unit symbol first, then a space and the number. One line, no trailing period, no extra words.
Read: mL 120
